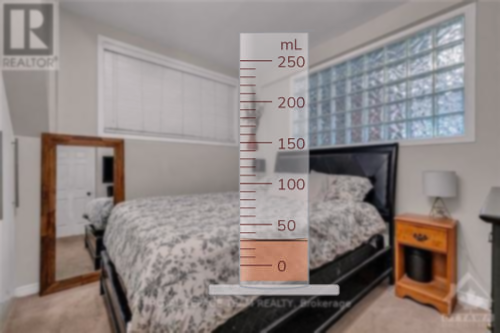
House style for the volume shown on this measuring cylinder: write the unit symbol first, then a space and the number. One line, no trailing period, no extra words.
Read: mL 30
